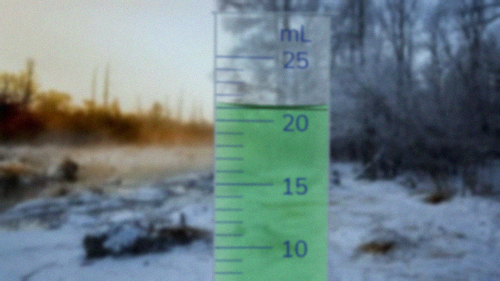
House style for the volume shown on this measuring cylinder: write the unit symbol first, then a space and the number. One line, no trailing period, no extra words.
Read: mL 21
